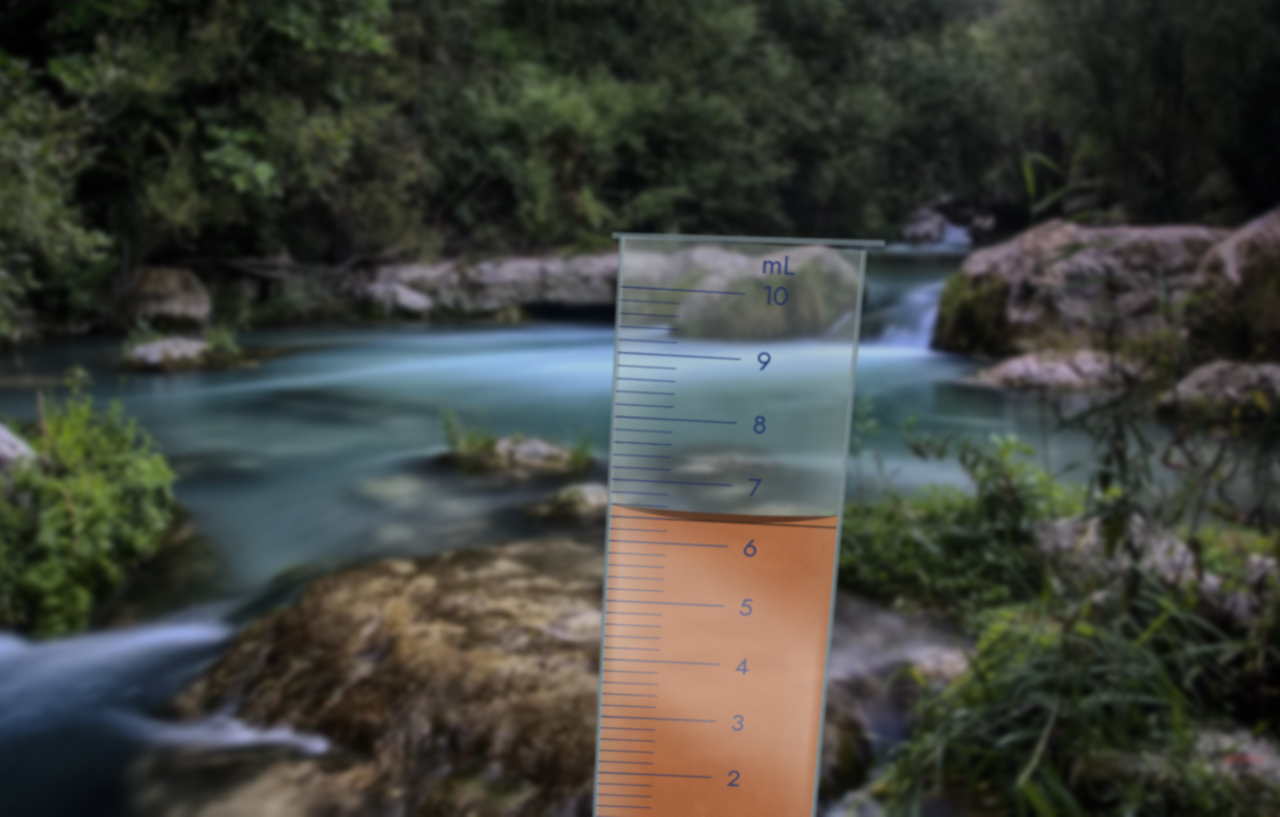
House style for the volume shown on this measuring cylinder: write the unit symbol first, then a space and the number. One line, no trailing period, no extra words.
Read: mL 6.4
